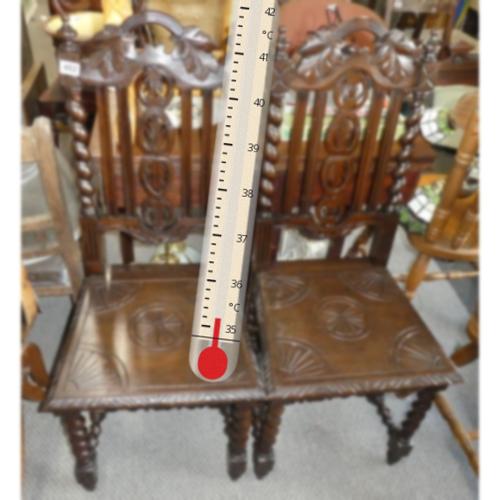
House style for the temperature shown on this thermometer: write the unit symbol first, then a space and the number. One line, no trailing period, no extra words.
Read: °C 35.2
